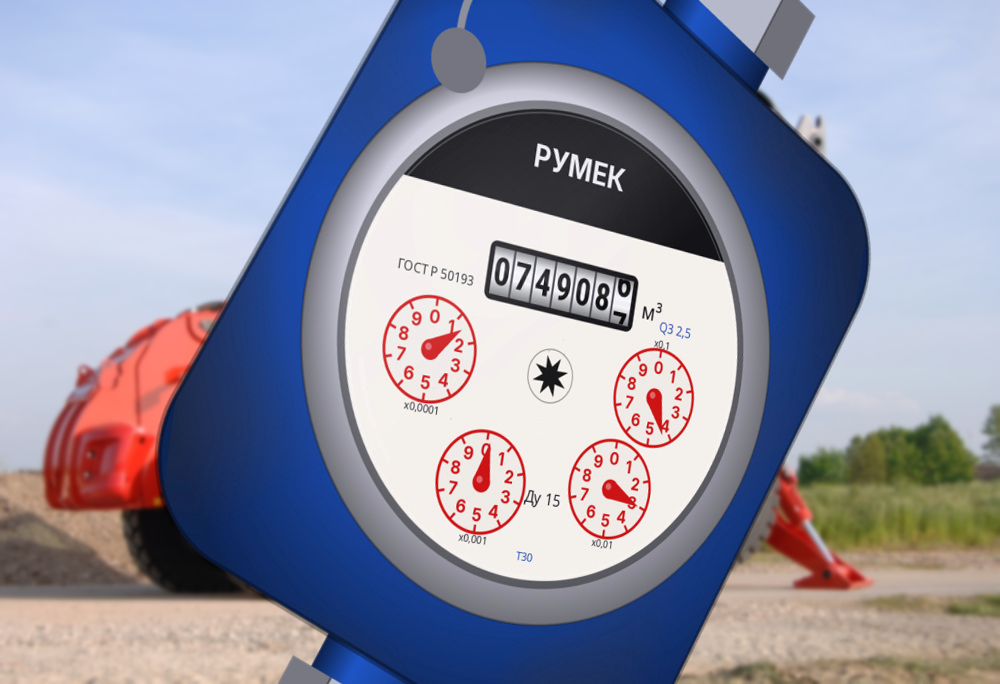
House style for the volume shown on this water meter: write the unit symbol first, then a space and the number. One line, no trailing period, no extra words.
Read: m³ 749086.4301
